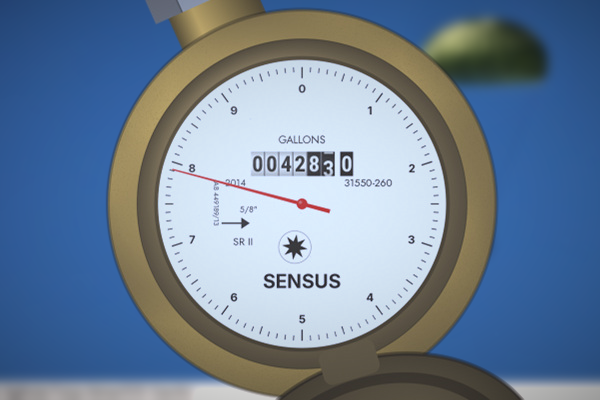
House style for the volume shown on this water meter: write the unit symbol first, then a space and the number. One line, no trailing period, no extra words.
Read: gal 42827.9
